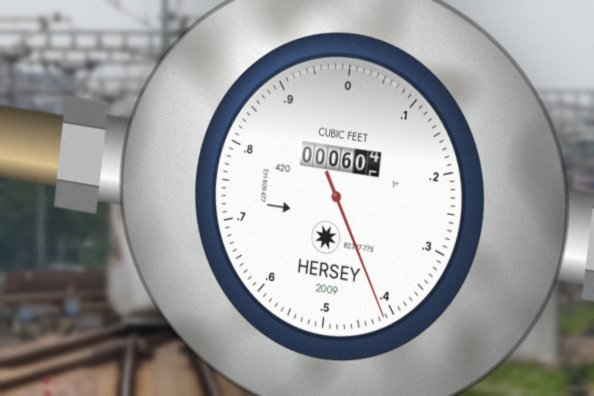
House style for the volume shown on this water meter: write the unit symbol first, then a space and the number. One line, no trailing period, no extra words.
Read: ft³ 604.41
